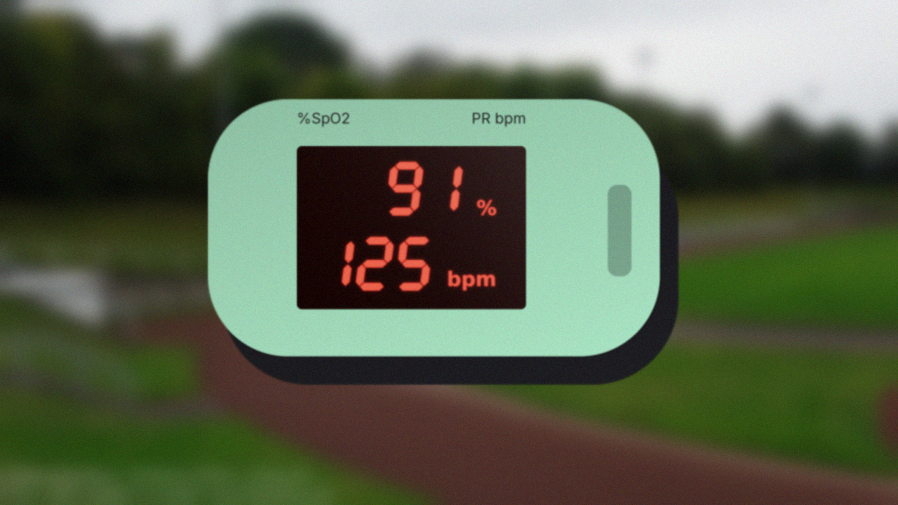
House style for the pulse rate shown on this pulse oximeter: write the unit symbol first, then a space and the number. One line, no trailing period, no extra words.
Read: bpm 125
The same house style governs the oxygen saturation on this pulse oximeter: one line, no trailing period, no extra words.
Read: % 91
